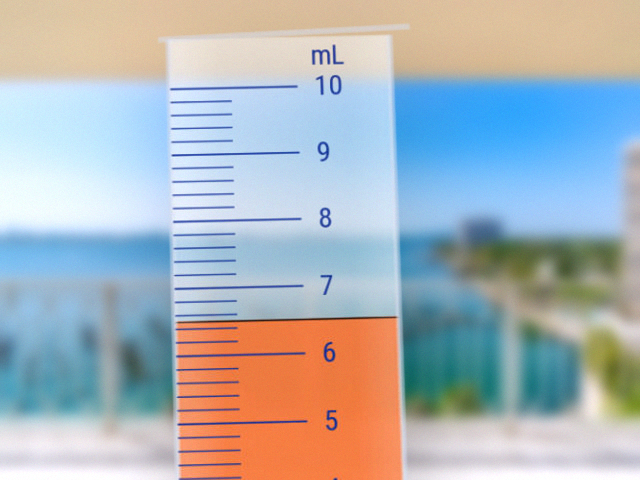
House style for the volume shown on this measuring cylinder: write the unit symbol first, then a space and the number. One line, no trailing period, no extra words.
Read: mL 6.5
